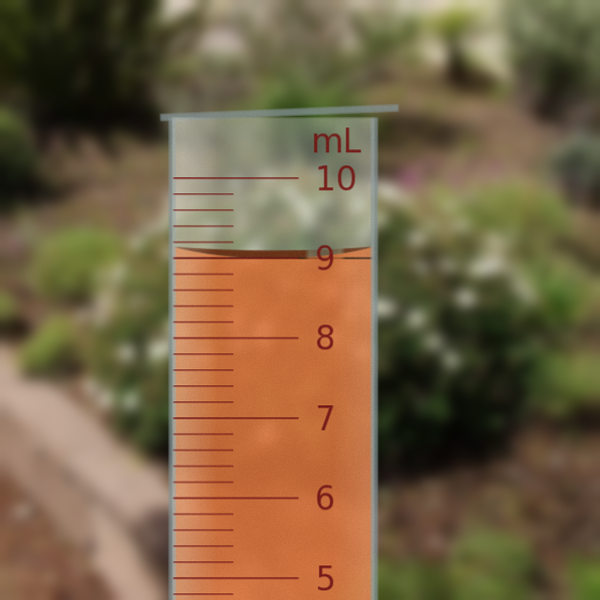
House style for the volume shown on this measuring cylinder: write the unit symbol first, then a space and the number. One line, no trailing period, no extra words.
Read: mL 9
